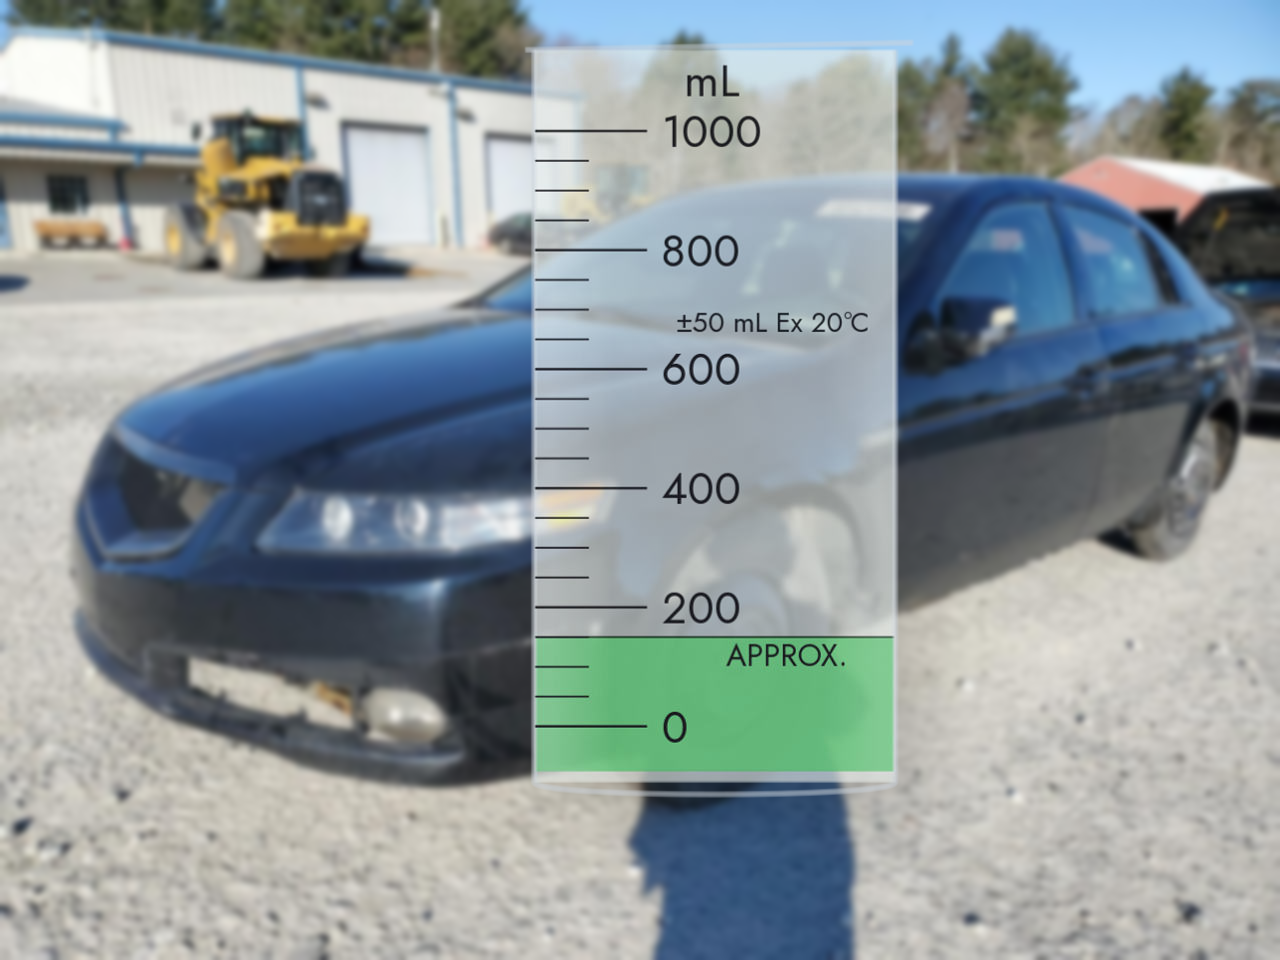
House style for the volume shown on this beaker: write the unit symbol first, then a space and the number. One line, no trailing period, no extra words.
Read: mL 150
